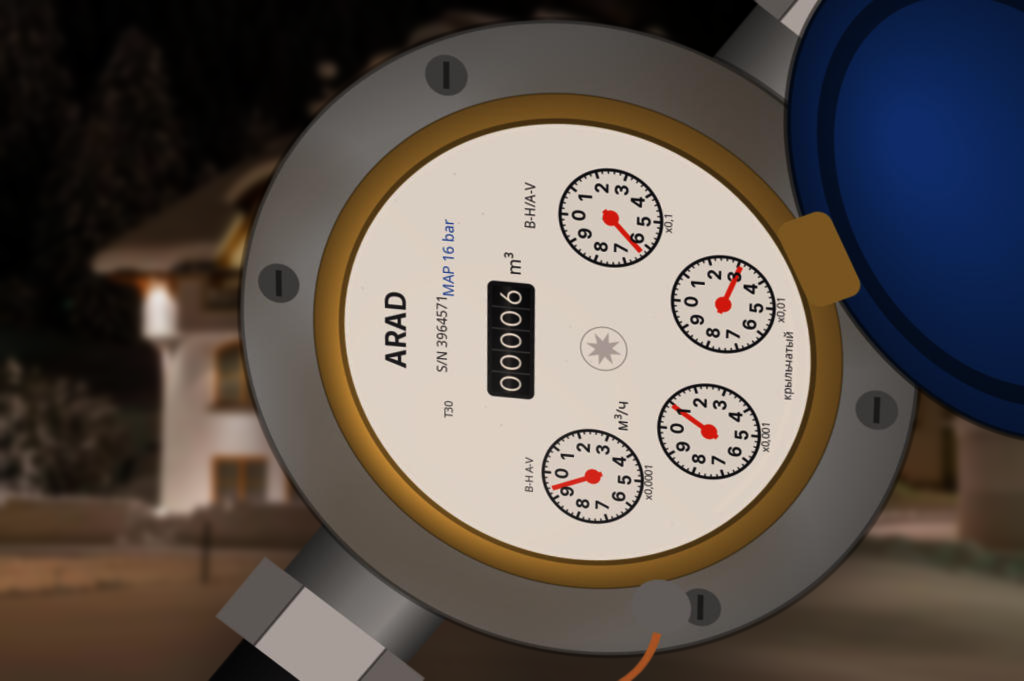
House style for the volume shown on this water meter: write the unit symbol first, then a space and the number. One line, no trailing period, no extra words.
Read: m³ 6.6309
